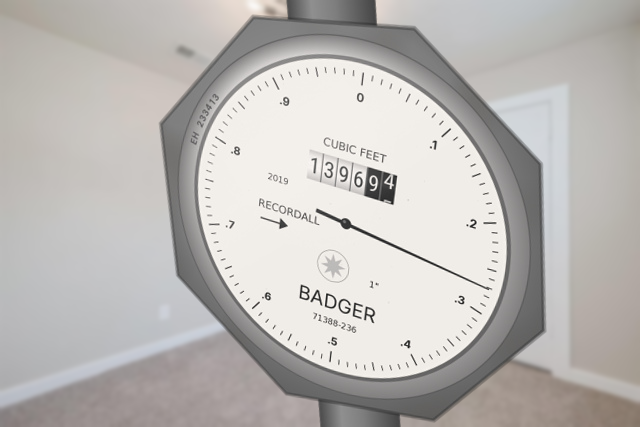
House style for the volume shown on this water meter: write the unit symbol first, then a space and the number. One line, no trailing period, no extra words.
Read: ft³ 139694.27
